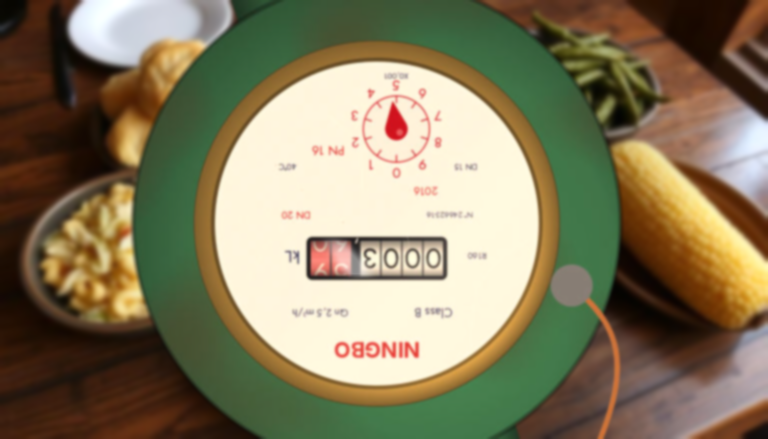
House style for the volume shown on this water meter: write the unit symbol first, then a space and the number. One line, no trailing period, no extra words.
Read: kL 3.594
